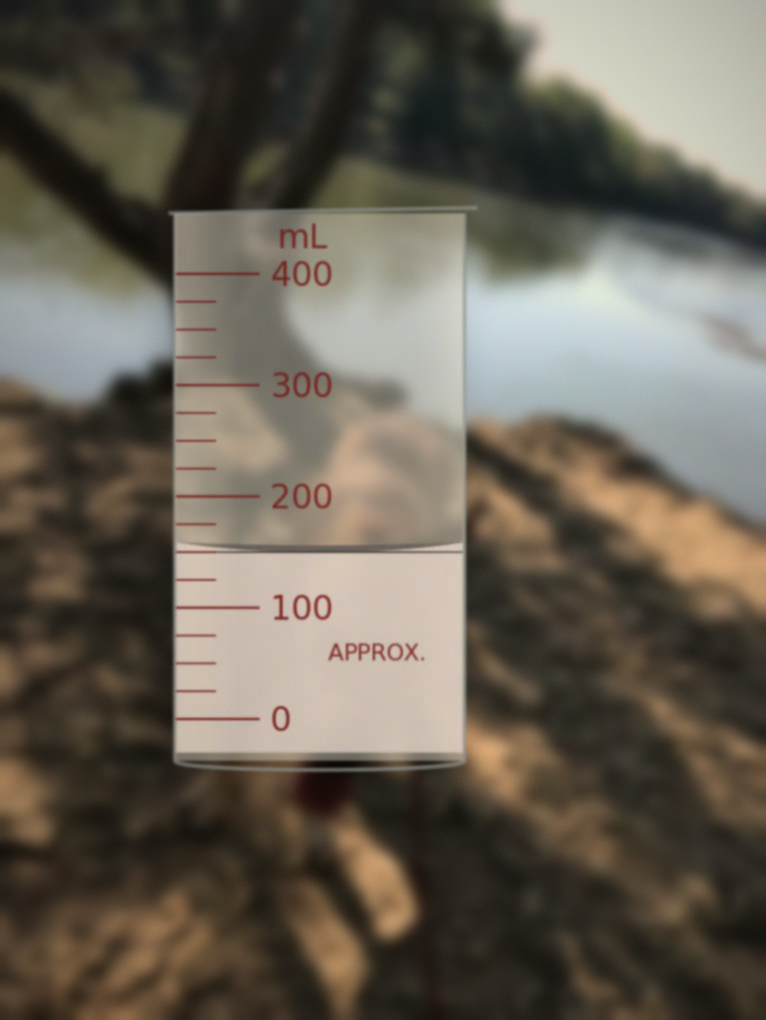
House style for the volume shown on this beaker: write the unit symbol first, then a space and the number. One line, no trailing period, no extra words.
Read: mL 150
